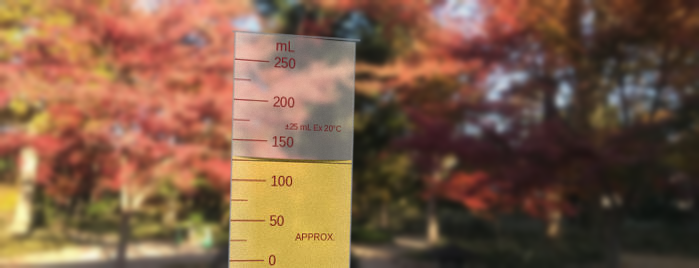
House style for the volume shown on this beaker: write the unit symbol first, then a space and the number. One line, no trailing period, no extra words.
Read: mL 125
